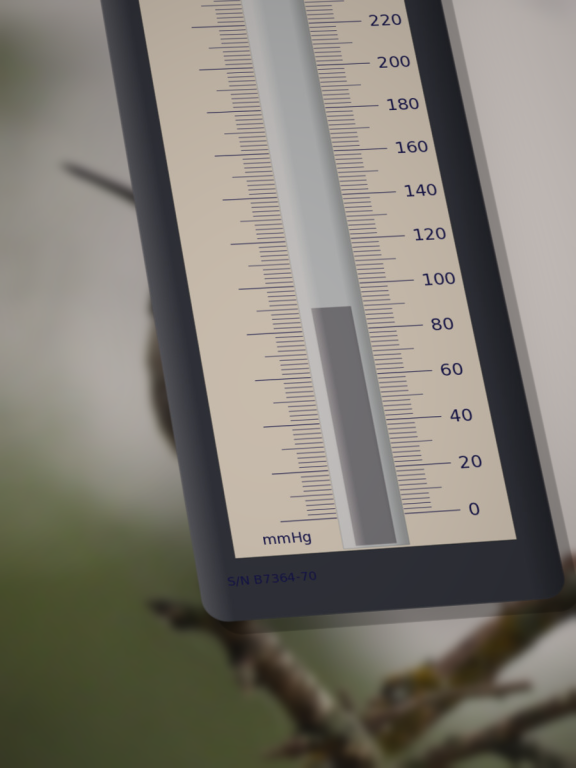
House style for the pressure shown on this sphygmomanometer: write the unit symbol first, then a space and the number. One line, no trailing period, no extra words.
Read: mmHg 90
